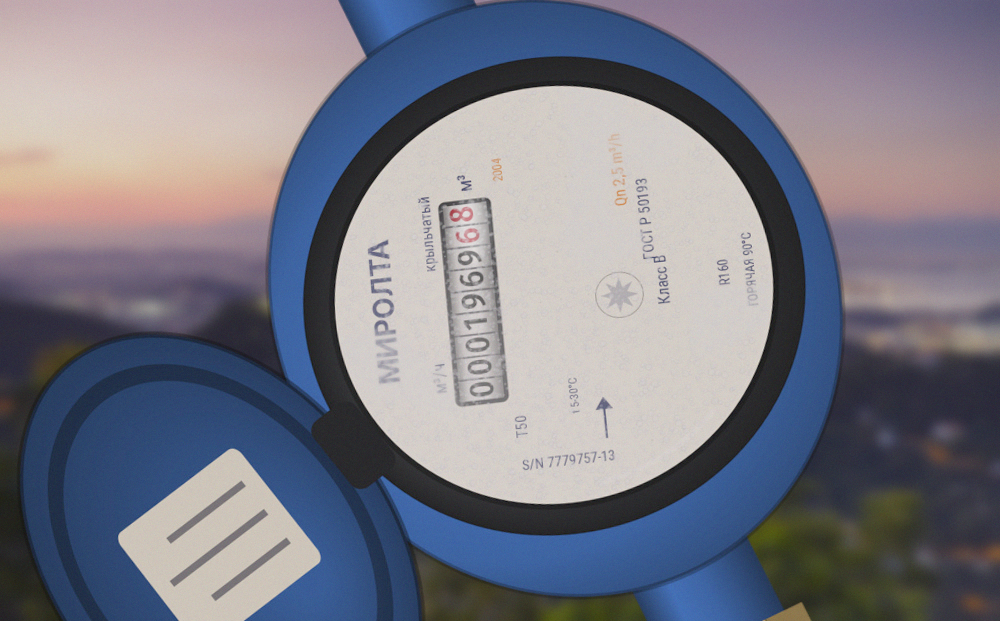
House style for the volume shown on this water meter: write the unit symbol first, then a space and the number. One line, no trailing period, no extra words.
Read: m³ 1969.68
